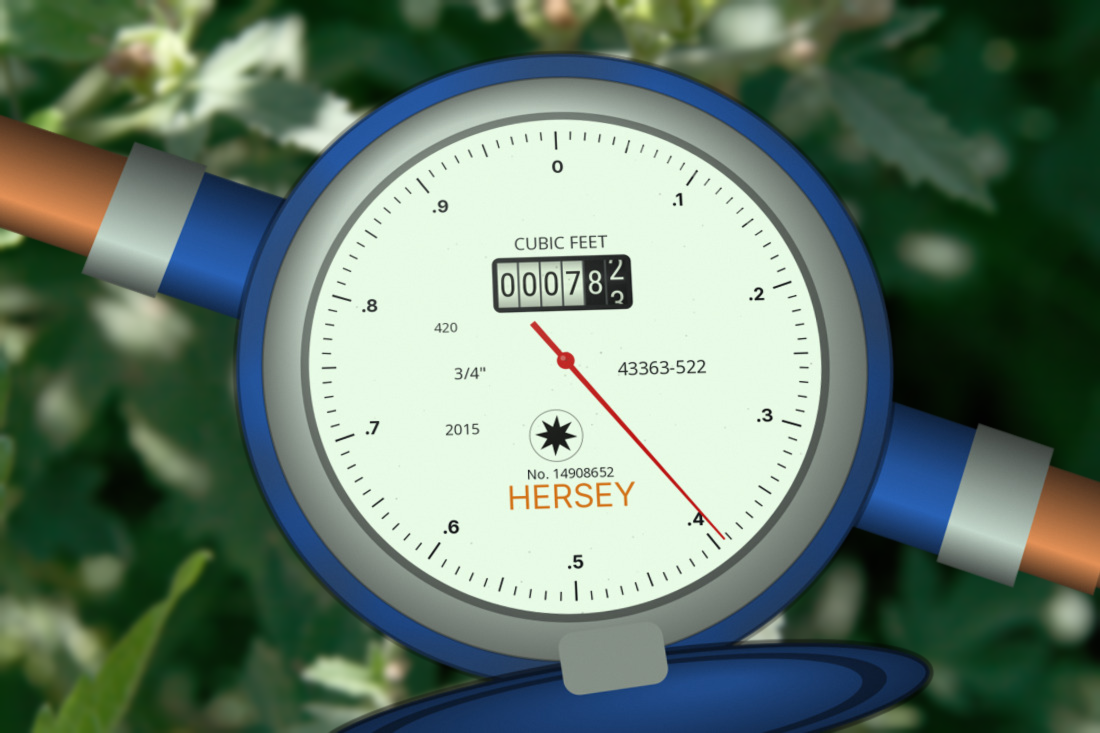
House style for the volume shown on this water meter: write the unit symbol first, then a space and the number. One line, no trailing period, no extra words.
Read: ft³ 782.39
